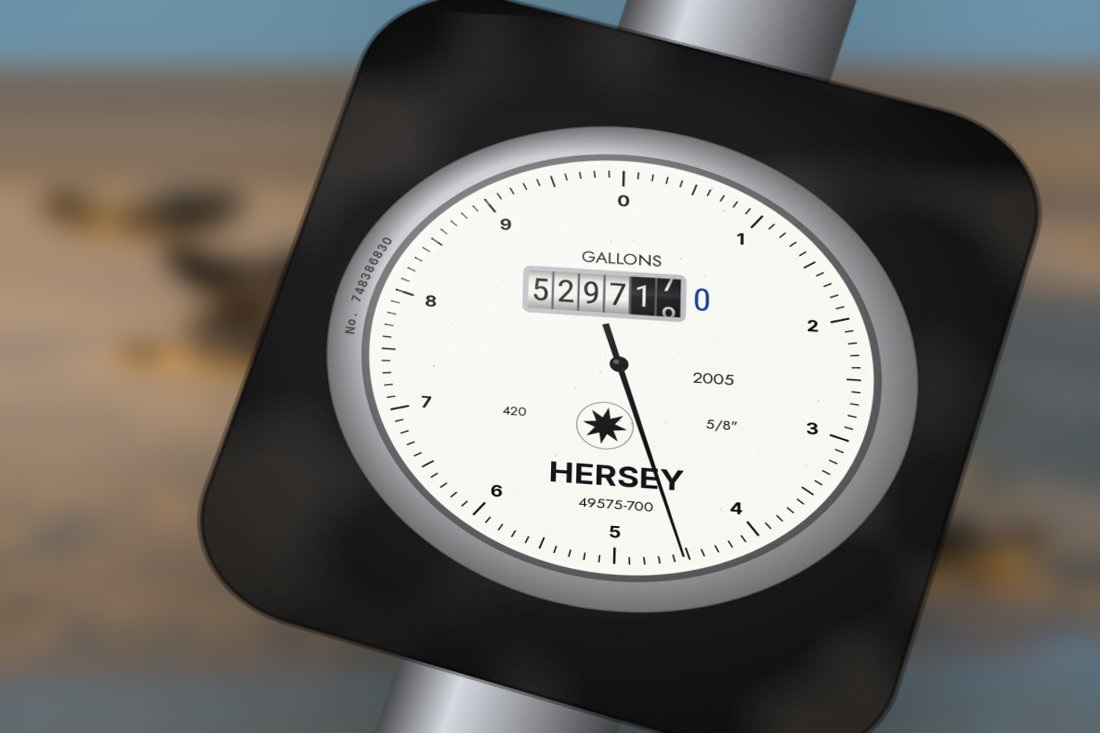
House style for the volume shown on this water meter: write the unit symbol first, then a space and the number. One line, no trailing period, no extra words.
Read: gal 5297174.5
